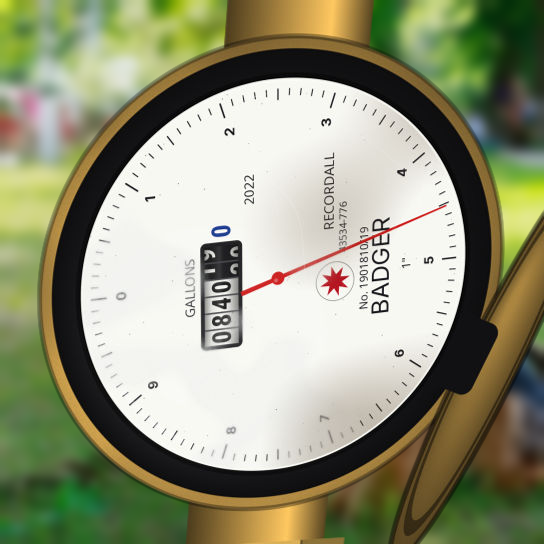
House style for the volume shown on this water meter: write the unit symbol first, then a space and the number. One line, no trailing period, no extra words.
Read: gal 840194.5
